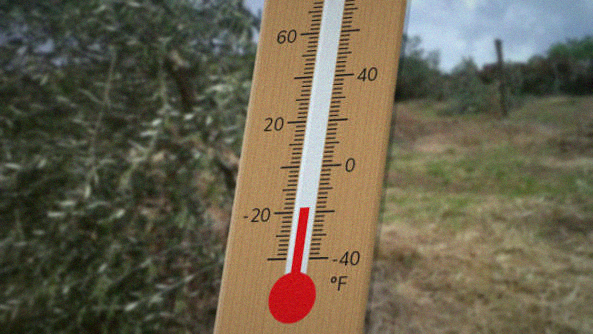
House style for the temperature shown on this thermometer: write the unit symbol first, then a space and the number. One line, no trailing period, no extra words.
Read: °F -18
